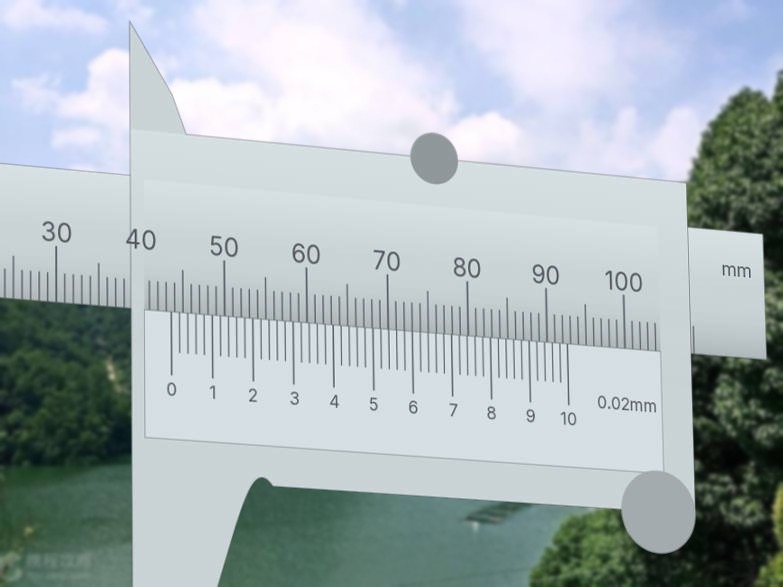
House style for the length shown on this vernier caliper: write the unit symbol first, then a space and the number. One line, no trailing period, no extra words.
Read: mm 43.6
